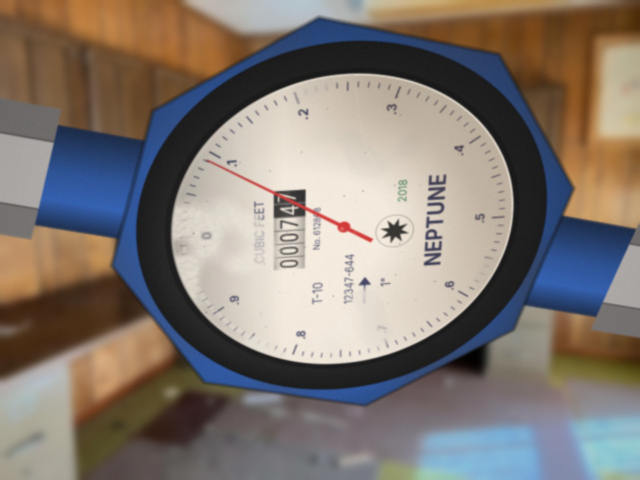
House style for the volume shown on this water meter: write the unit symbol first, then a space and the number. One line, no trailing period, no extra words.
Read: ft³ 747.09
